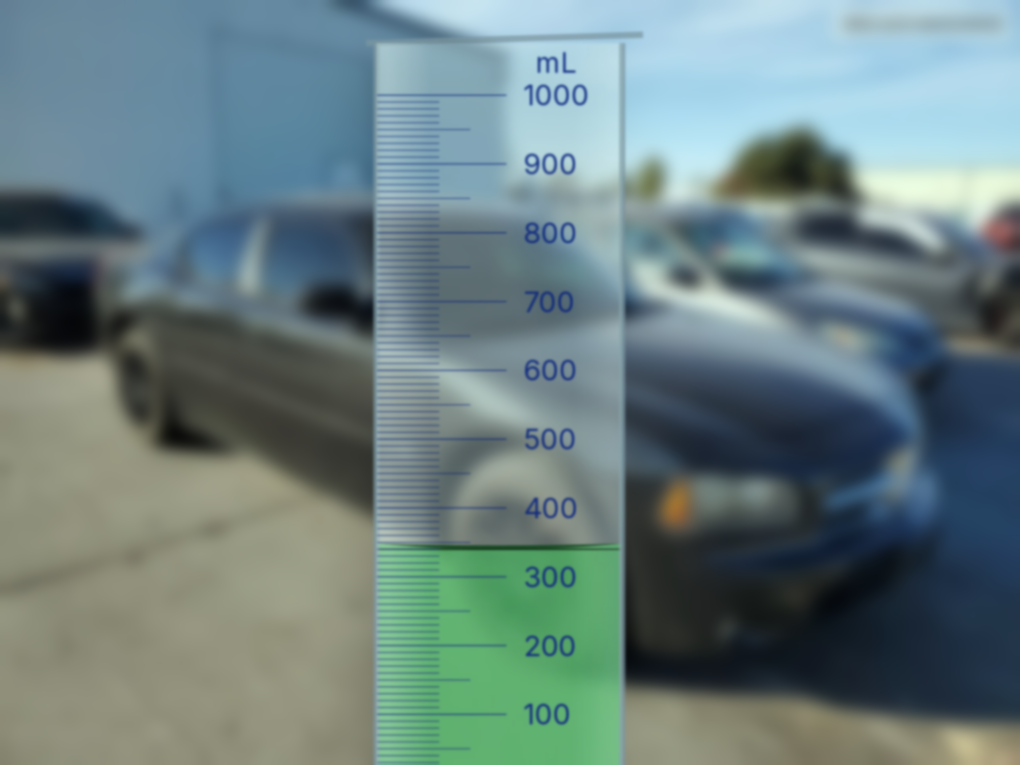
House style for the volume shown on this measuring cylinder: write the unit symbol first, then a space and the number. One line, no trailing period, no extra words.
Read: mL 340
